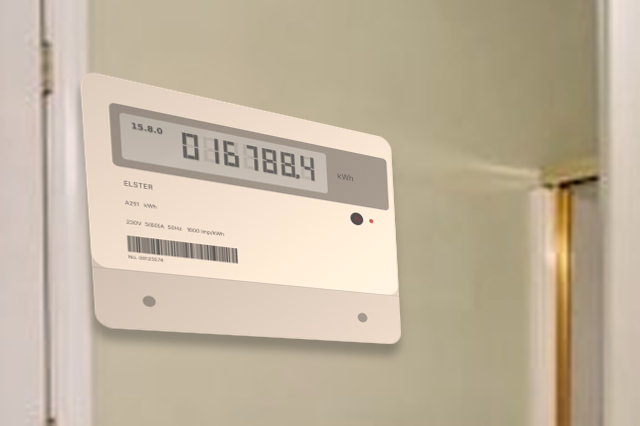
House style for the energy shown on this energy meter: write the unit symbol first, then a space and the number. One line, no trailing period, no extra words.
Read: kWh 16788.4
